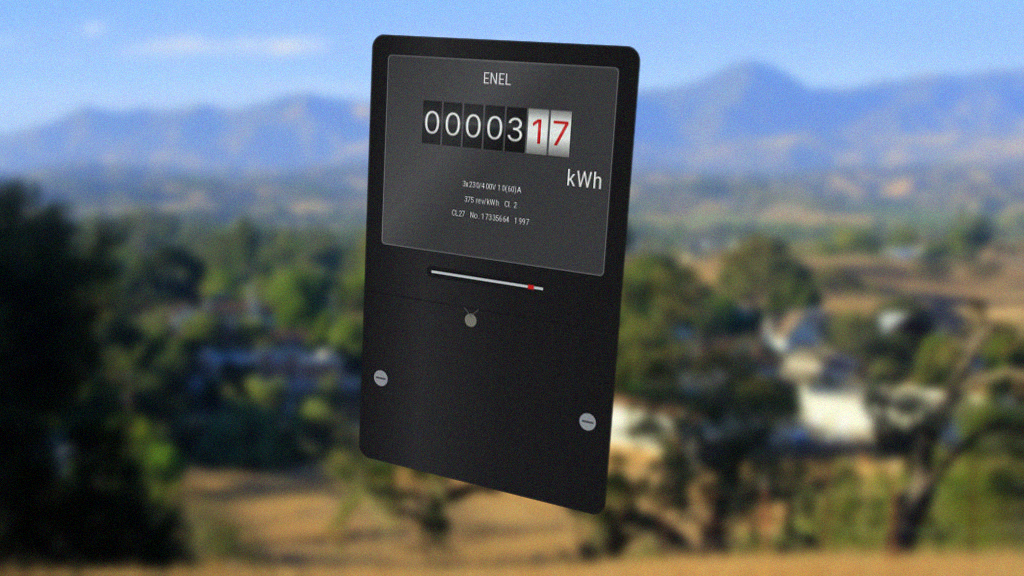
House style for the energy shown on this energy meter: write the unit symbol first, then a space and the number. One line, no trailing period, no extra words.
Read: kWh 3.17
